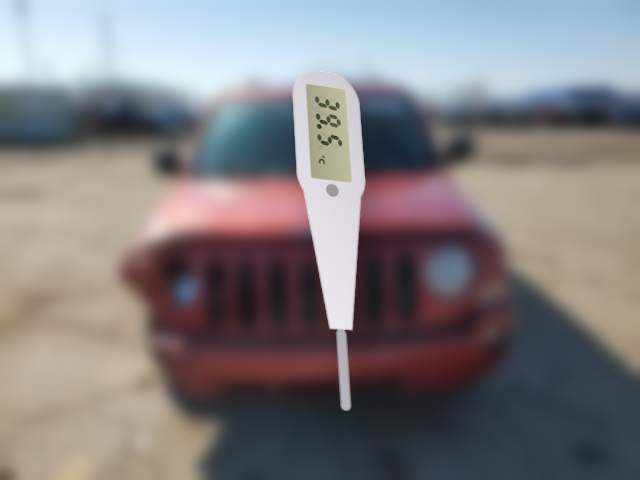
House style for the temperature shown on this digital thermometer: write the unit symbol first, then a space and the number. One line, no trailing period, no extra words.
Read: °C 39.5
